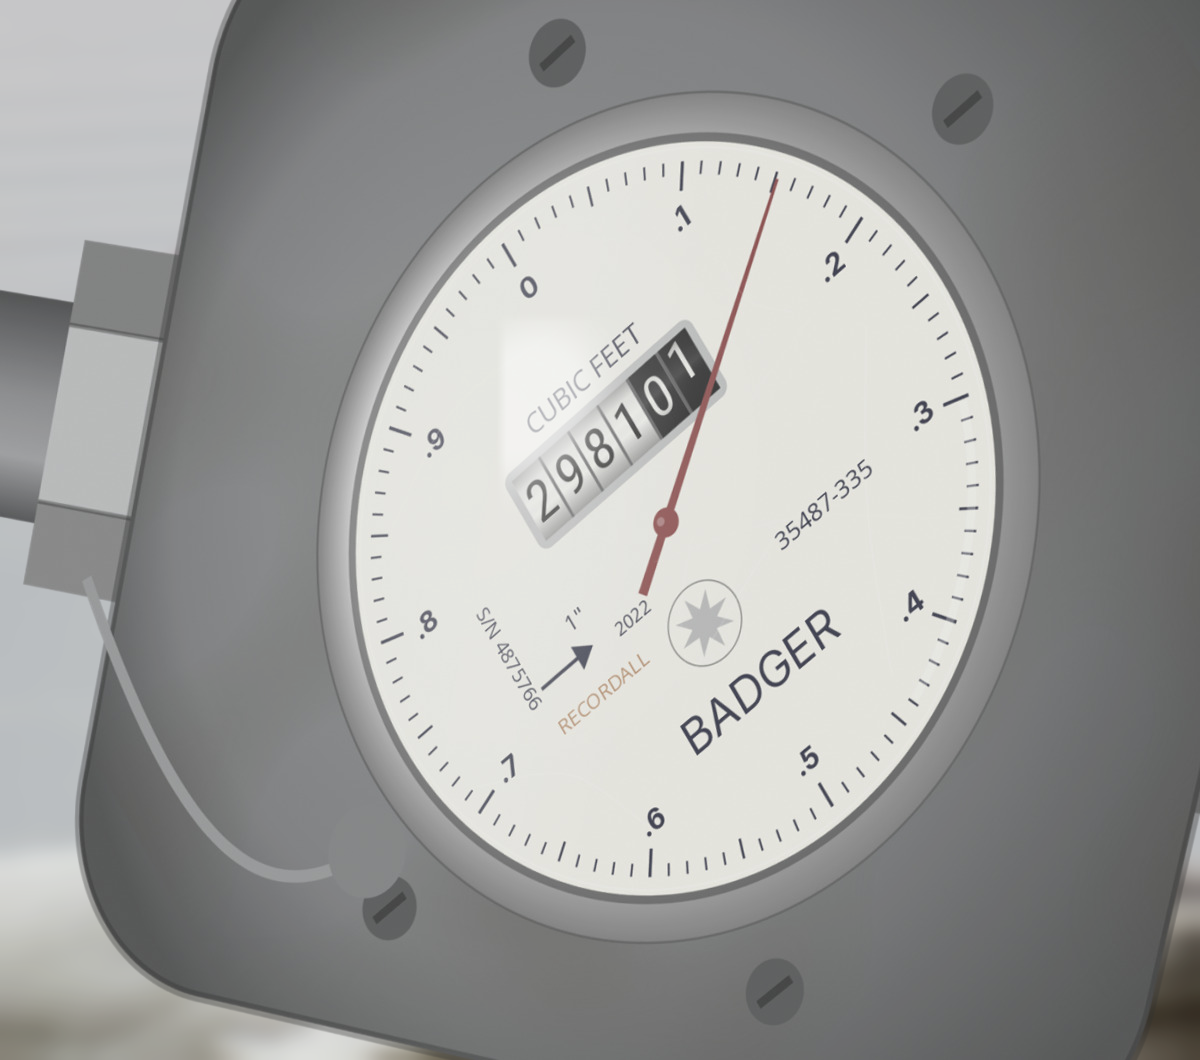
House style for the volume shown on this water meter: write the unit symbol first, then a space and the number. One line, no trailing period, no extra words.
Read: ft³ 298101.15
